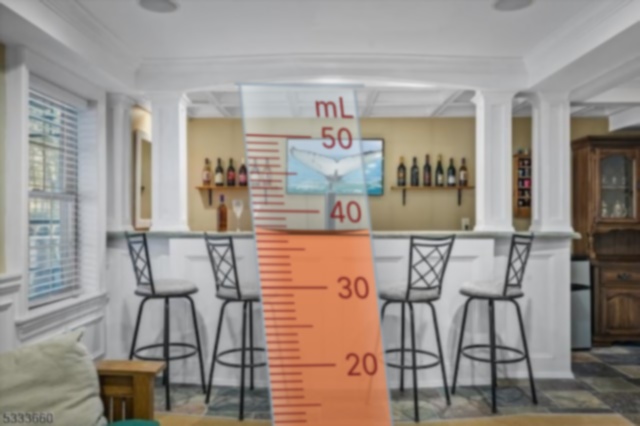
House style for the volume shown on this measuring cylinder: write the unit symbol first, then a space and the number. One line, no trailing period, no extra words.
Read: mL 37
